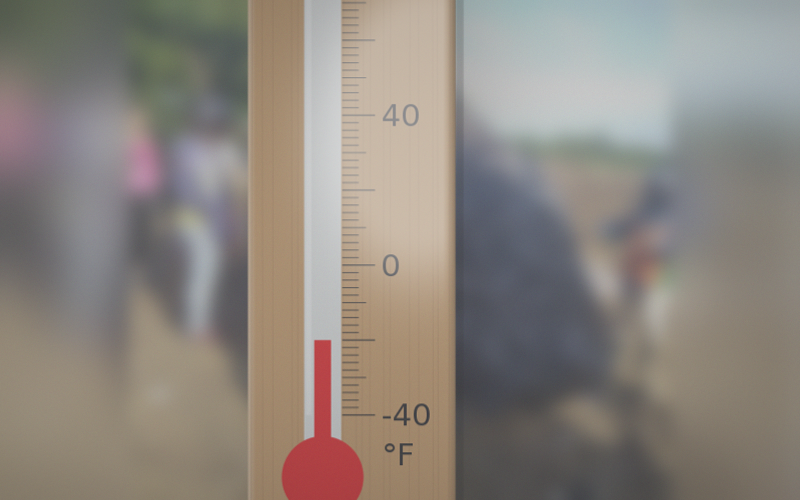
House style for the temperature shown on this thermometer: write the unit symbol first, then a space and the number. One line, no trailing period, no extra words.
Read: °F -20
